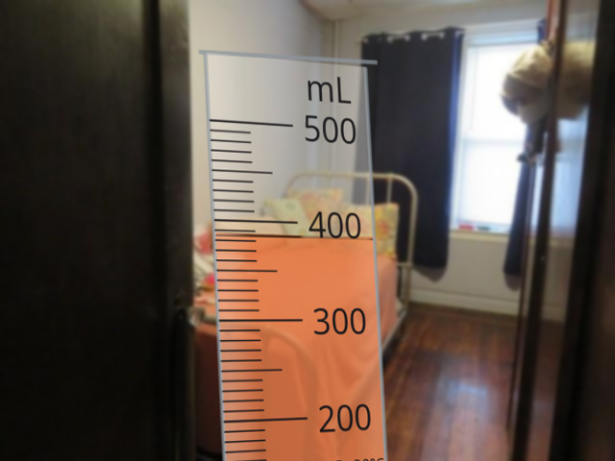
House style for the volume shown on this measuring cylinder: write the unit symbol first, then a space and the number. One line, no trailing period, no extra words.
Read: mL 385
